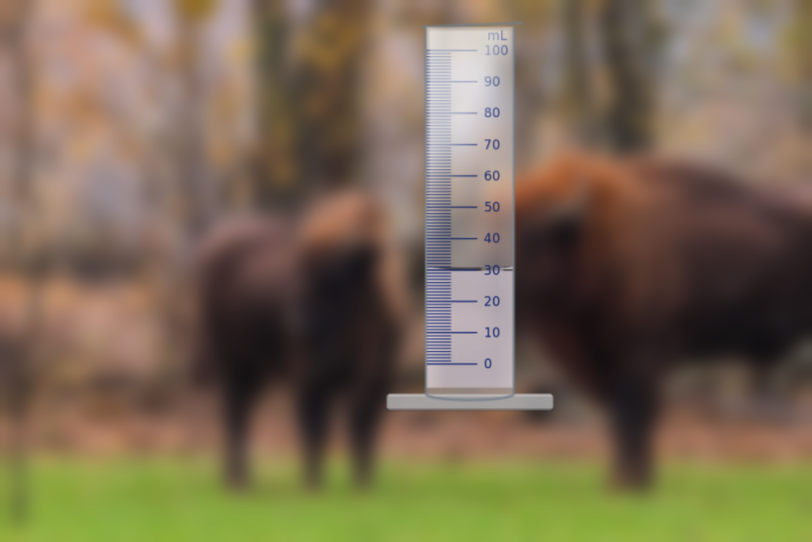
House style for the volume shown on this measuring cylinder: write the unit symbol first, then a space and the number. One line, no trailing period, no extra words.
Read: mL 30
